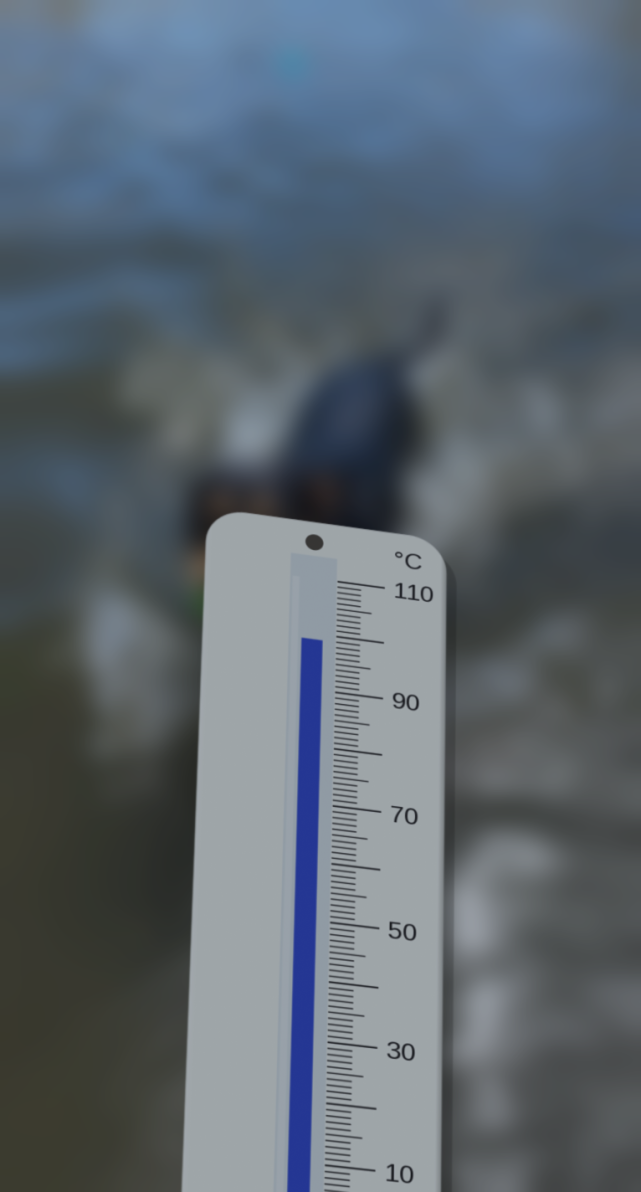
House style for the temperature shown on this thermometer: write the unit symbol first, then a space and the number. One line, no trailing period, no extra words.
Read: °C 99
